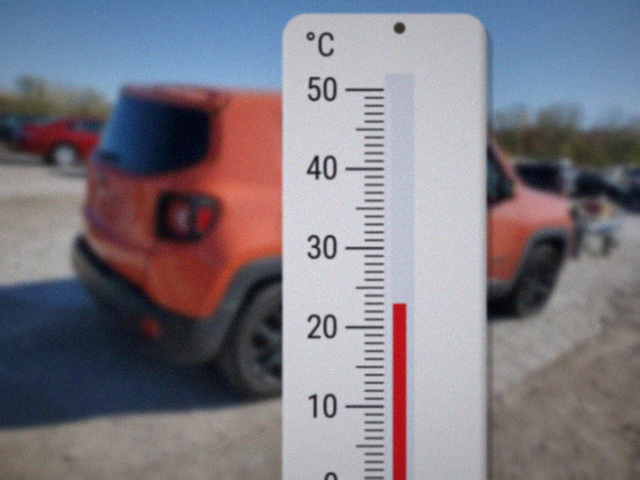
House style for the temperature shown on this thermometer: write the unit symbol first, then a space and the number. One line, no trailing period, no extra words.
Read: °C 23
